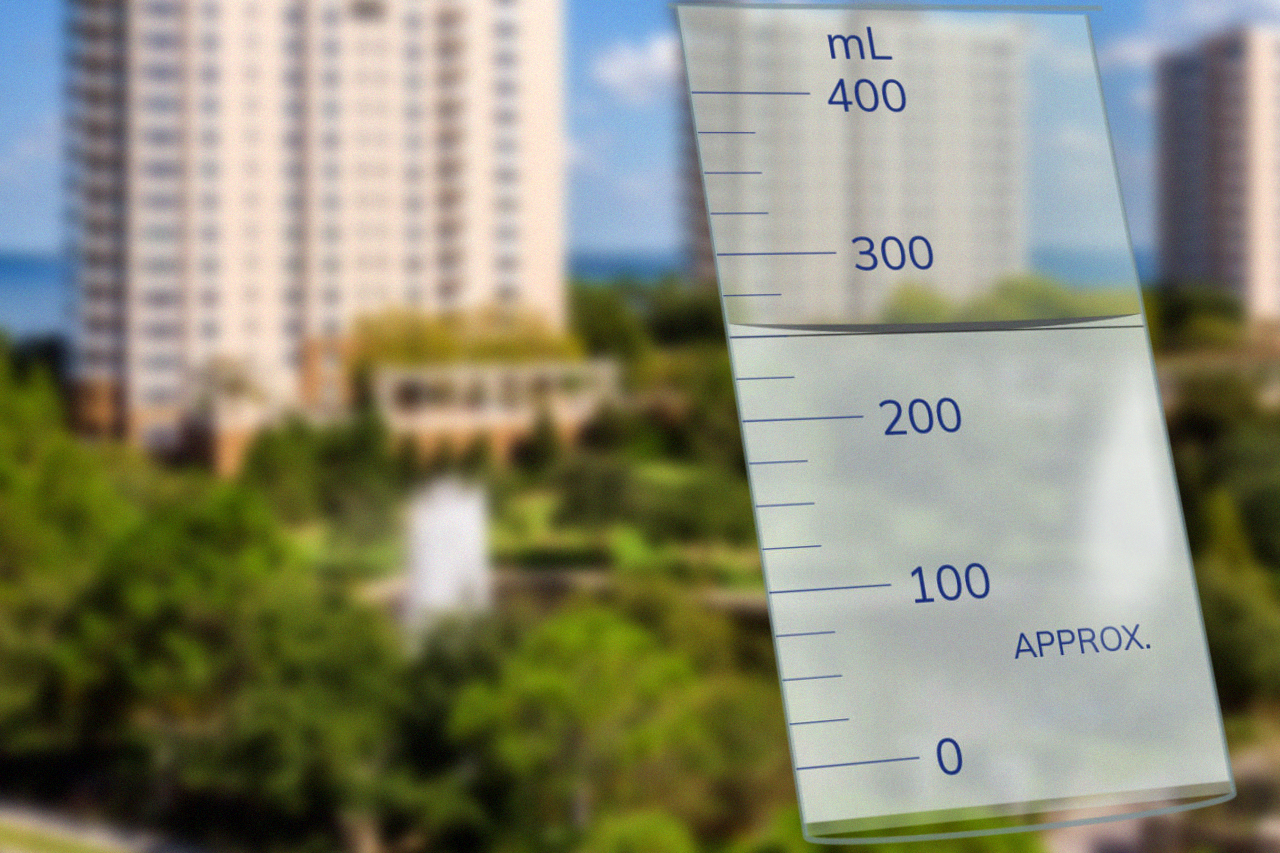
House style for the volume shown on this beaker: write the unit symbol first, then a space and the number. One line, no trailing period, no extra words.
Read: mL 250
